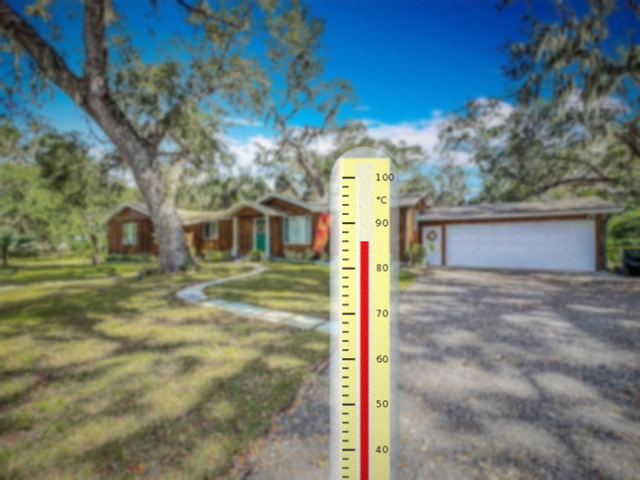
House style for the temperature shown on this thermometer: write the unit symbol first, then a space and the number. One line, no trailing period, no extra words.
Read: °C 86
